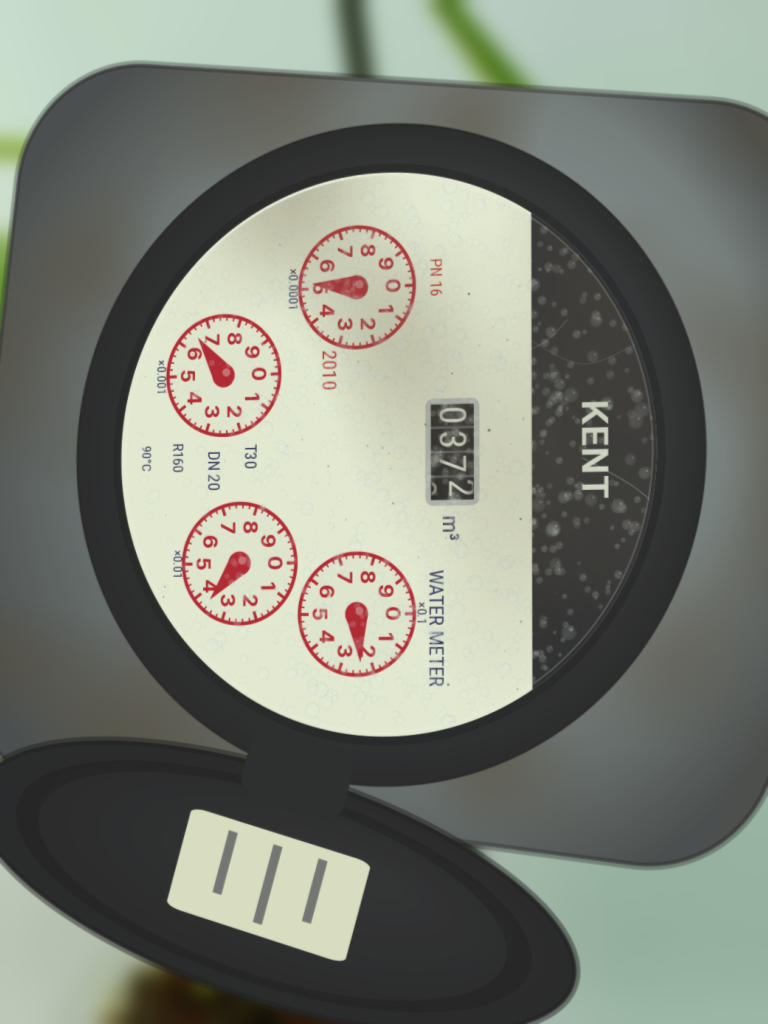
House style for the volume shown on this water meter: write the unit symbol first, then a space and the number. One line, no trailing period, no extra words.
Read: m³ 372.2365
